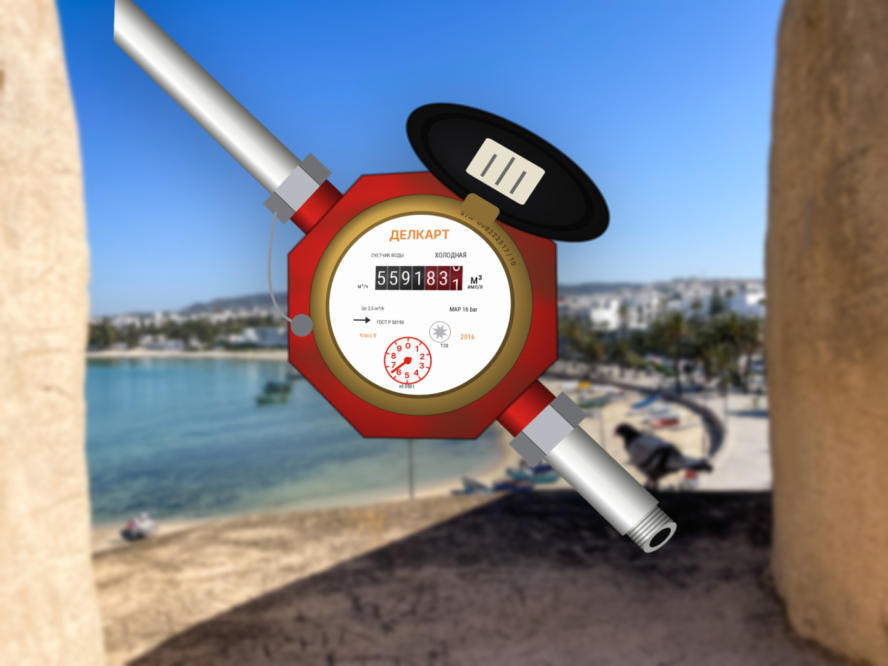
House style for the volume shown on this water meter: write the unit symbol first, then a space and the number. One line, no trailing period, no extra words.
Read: m³ 5591.8306
